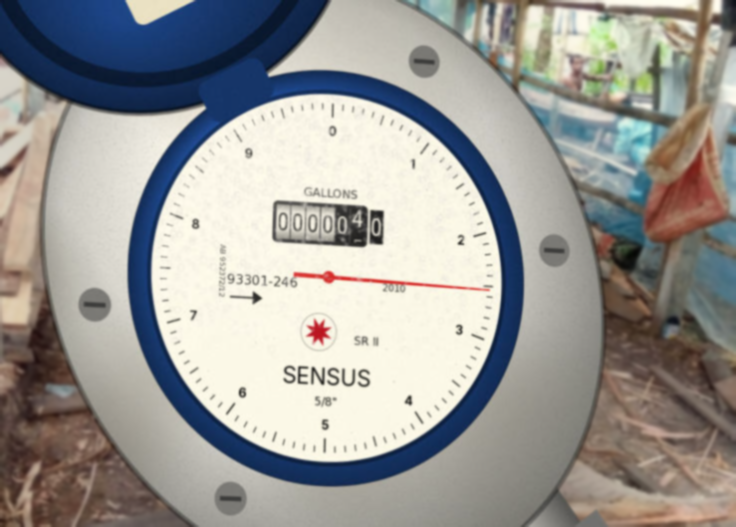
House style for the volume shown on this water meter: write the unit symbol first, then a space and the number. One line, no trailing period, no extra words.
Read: gal 42.5
